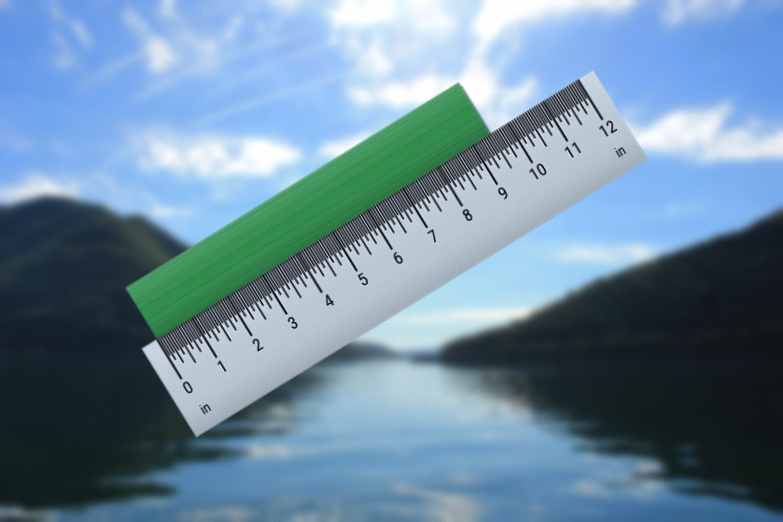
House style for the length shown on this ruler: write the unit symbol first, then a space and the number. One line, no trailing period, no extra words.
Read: in 9.5
